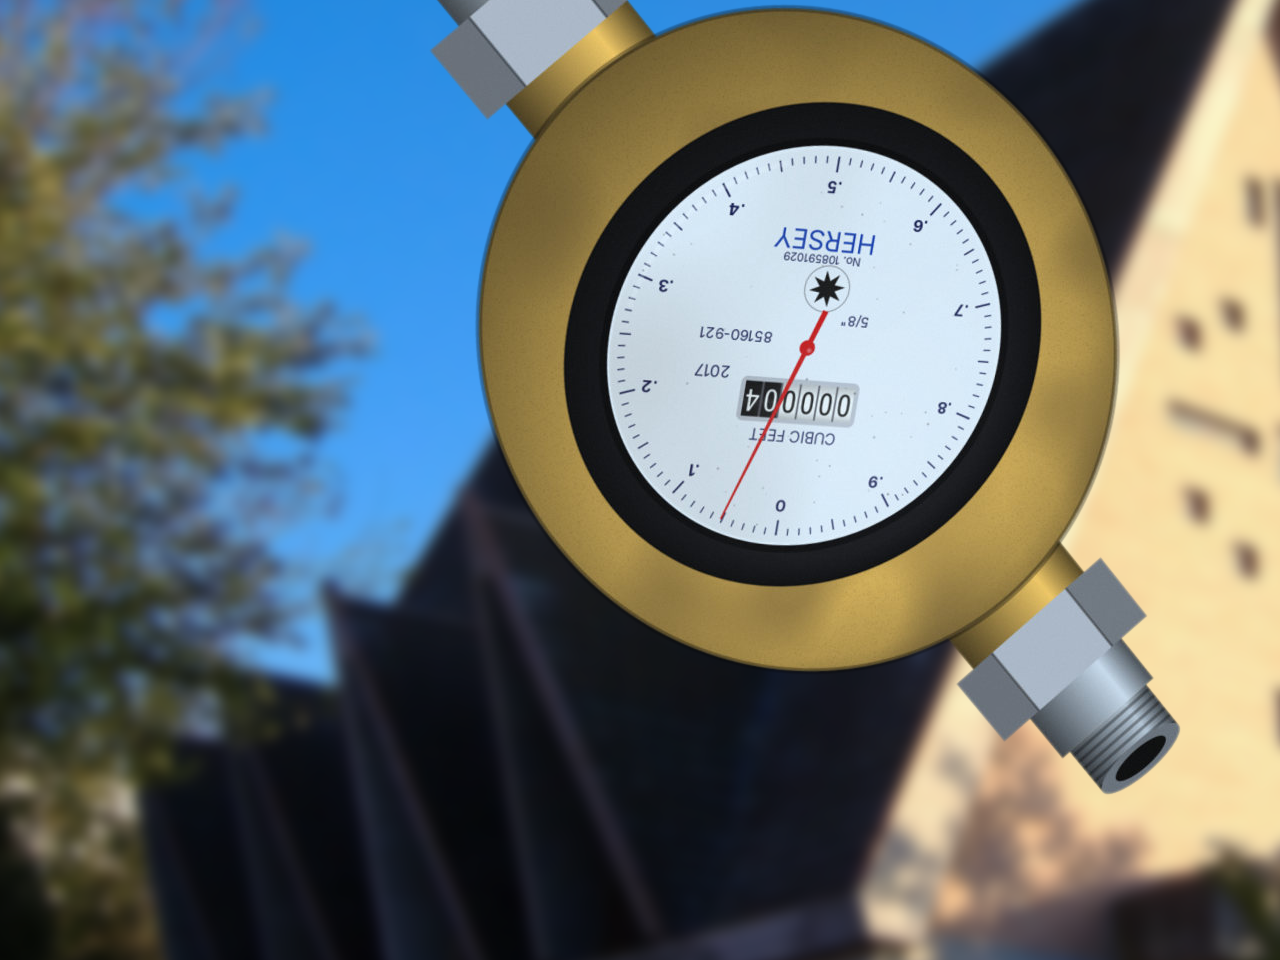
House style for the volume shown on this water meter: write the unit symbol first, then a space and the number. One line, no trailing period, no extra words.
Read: ft³ 4.05
